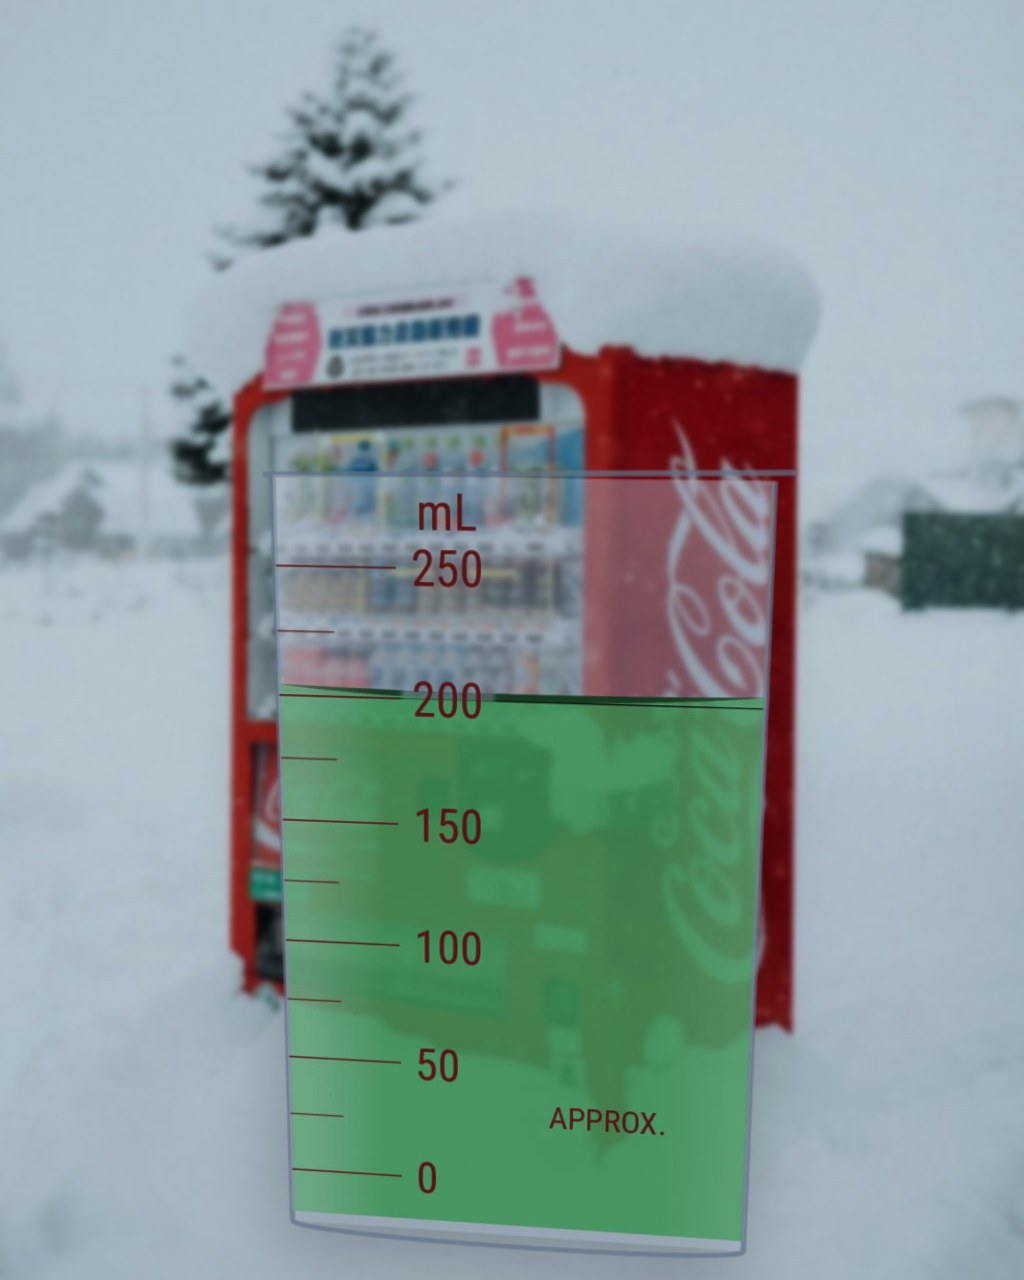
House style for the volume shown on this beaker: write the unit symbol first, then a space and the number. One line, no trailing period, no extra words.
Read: mL 200
